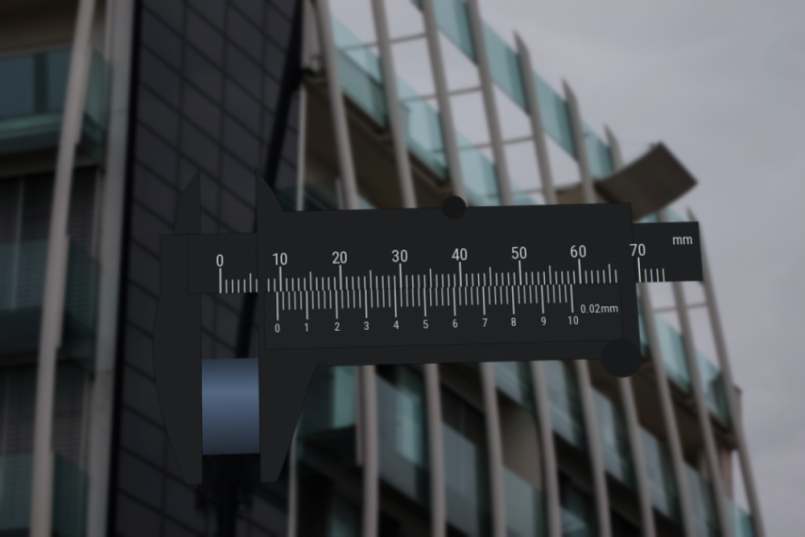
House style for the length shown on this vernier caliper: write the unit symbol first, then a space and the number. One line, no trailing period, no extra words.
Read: mm 9.4
